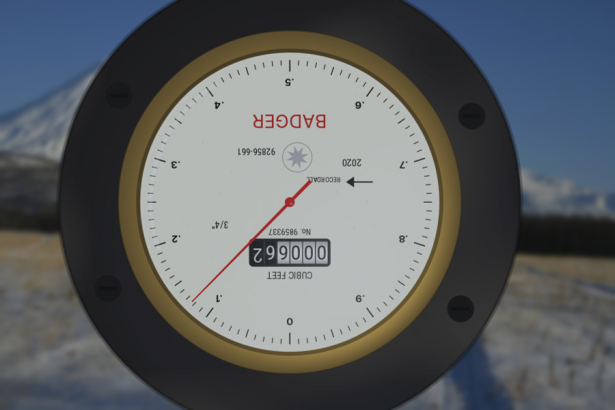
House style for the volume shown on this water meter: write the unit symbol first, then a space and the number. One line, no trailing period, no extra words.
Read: ft³ 662.12
